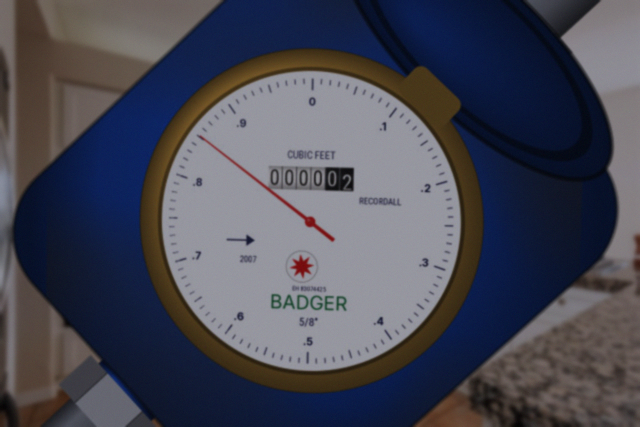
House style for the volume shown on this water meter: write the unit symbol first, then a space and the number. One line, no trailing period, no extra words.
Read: ft³ 1.85
